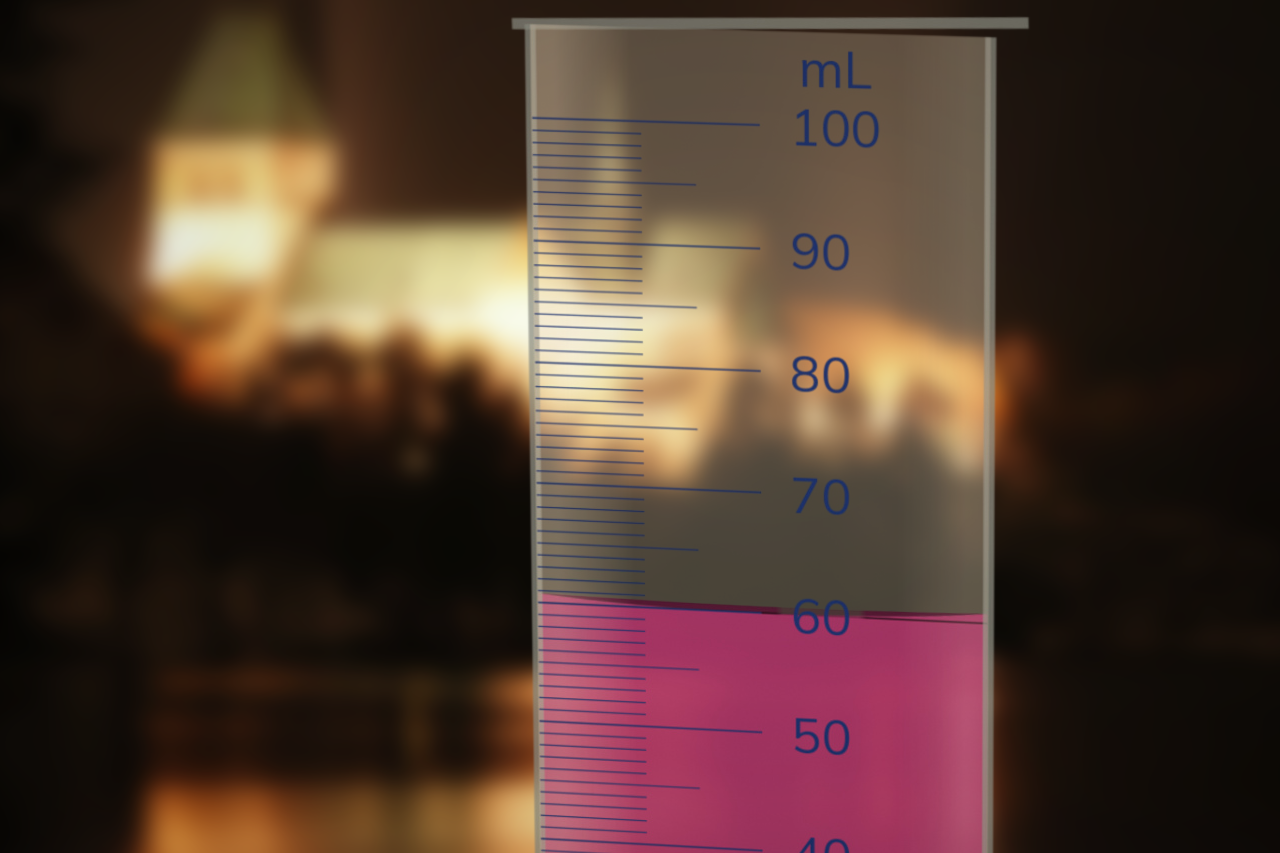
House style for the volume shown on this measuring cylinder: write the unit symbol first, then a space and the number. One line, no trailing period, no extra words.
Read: mL 60
